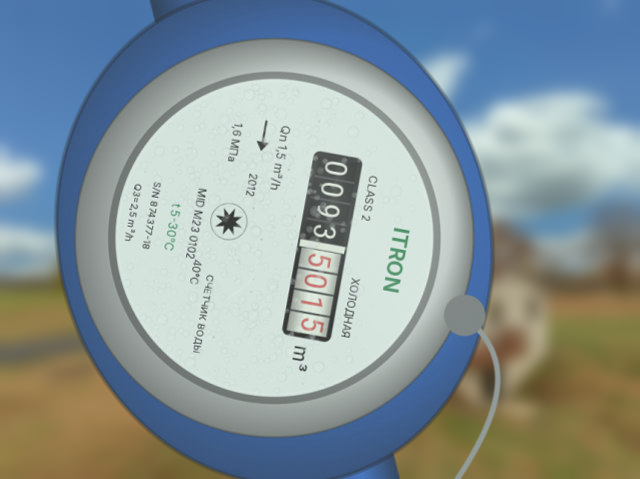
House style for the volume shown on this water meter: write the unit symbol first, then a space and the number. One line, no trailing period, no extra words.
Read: m³ 93.5015
